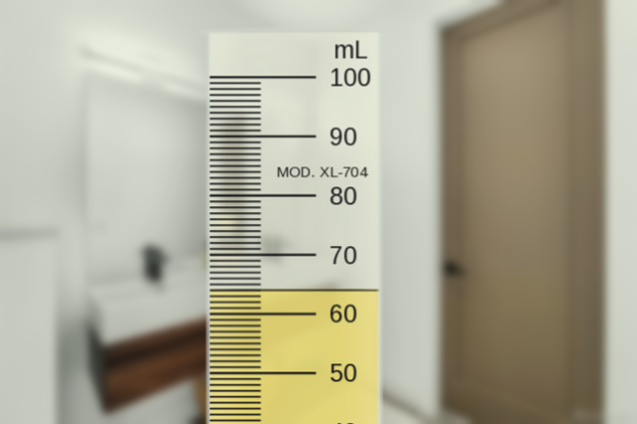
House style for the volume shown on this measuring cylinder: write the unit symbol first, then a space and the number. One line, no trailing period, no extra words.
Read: mL 64
